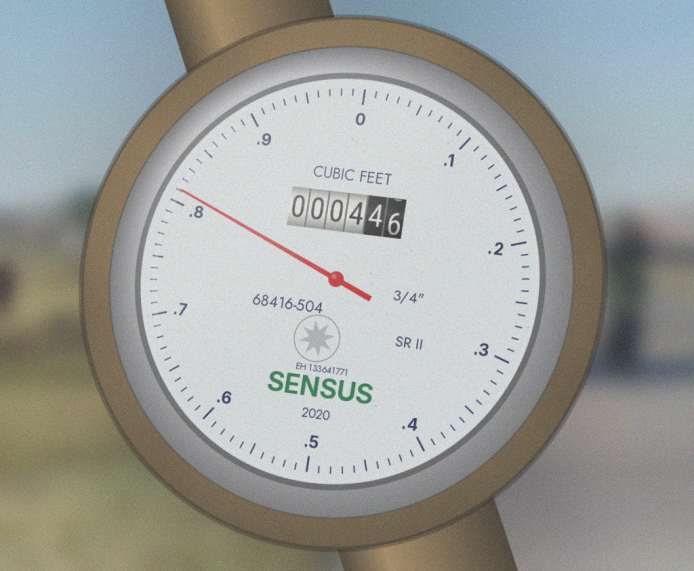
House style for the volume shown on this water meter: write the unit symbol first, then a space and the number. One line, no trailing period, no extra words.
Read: ft³ 445.81
